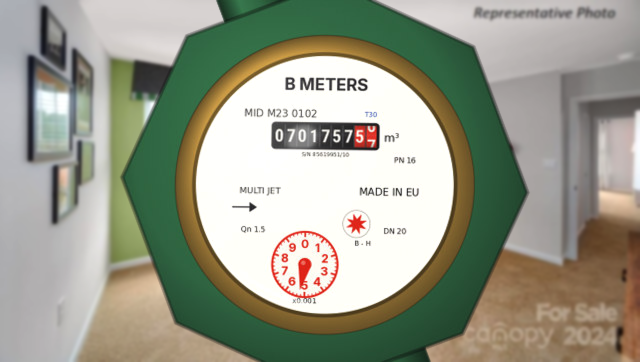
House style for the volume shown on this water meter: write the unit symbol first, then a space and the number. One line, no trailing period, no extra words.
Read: m³ 701757.565
